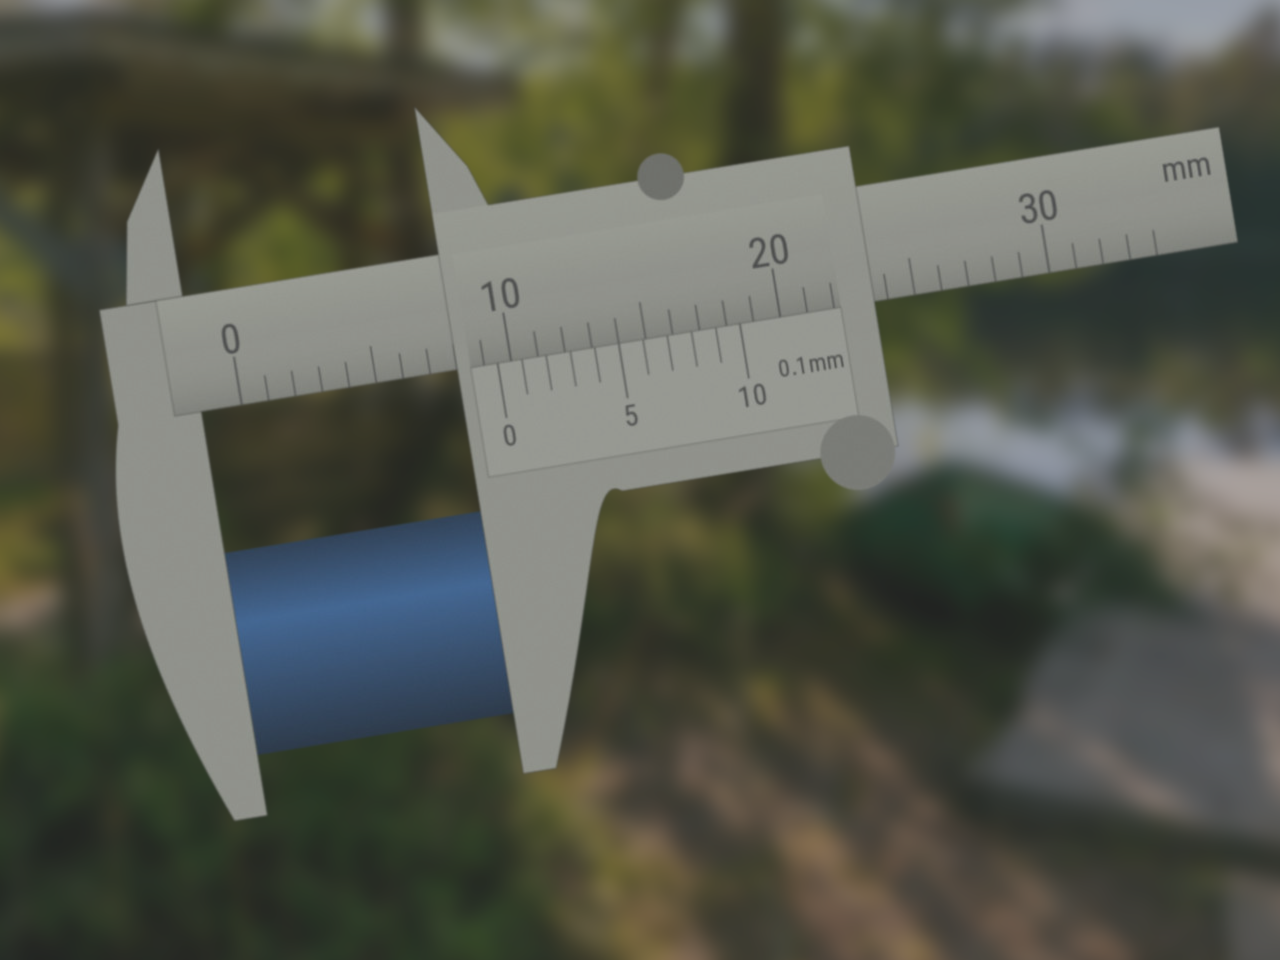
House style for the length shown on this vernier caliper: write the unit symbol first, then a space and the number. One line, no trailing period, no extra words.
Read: mm 9.5
